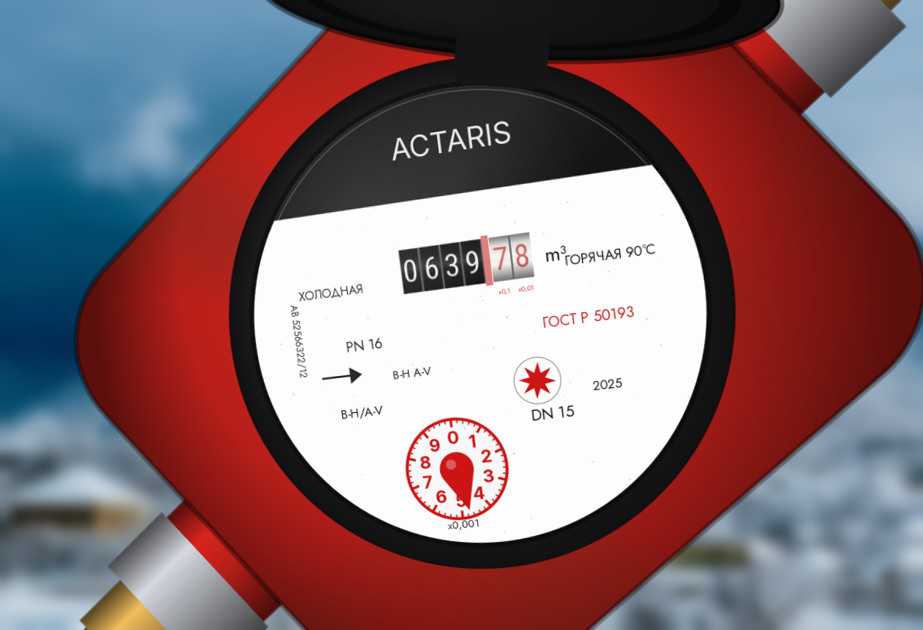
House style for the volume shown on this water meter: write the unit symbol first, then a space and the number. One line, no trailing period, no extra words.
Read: m³ 639.784
